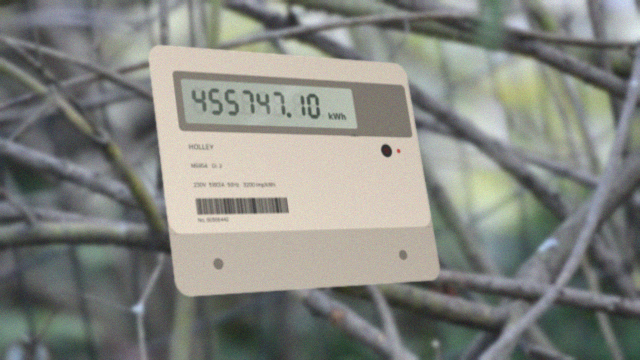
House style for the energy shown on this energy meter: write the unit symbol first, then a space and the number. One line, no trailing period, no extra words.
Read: kWh 455747.10
